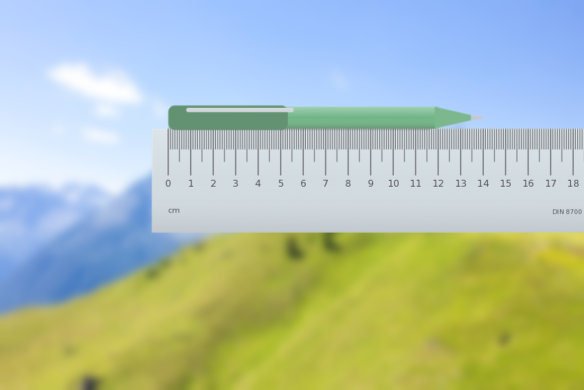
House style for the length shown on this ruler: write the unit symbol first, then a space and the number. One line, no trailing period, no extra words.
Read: cm 14
